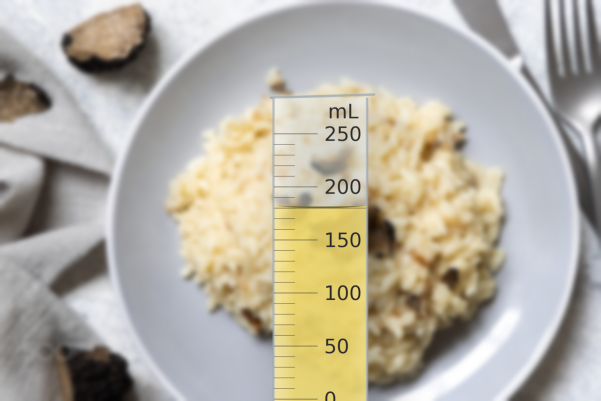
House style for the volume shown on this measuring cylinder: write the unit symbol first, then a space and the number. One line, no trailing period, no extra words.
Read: mL 180
